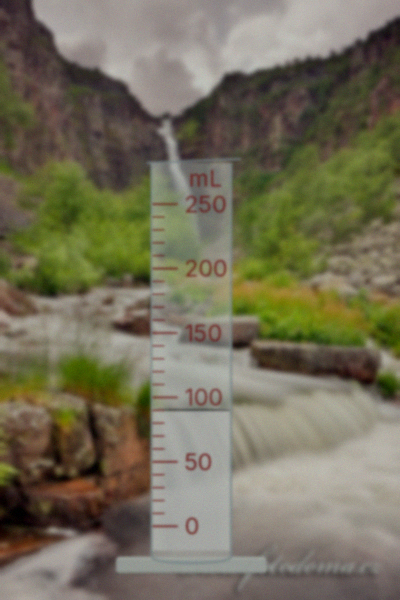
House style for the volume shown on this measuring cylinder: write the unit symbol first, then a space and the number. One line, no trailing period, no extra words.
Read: mL 90
